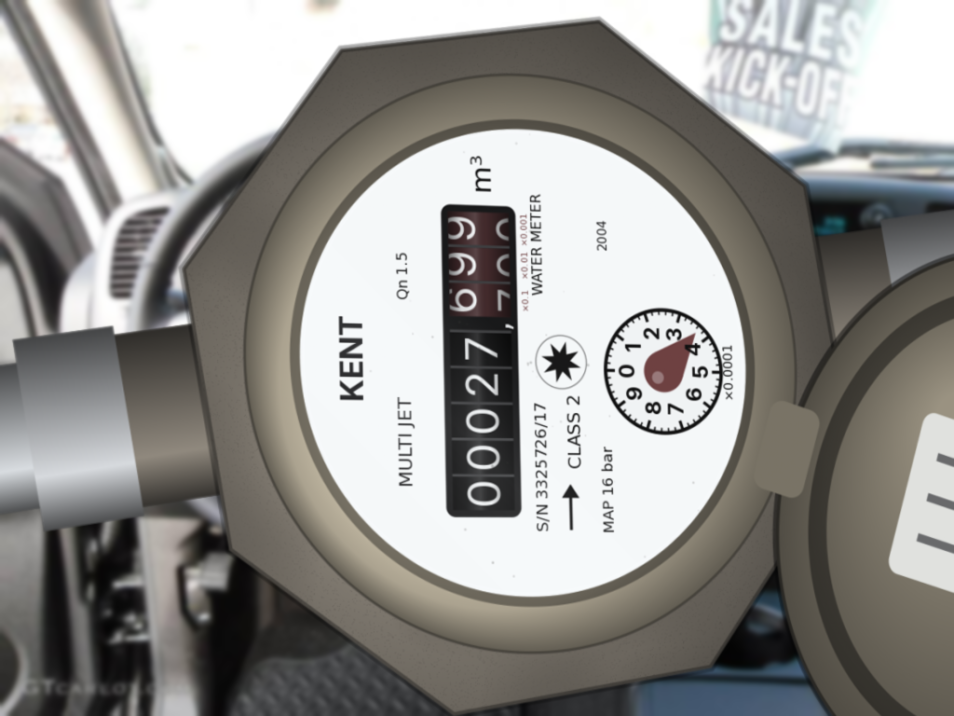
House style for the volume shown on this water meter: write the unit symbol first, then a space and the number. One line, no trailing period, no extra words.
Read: m³ 27.6993
